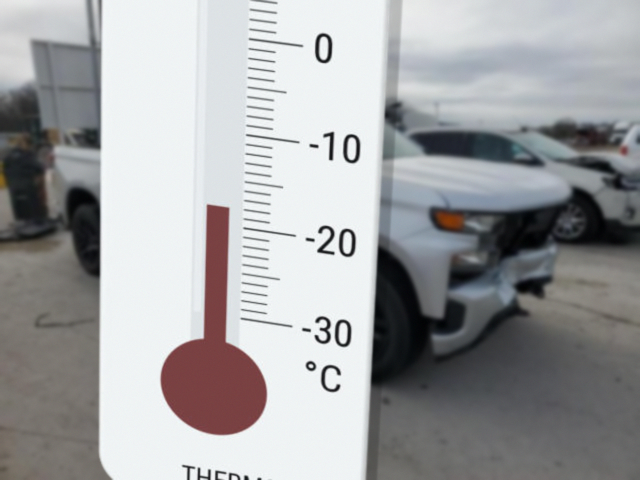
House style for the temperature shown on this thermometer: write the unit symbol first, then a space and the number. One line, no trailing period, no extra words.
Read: °C -18
